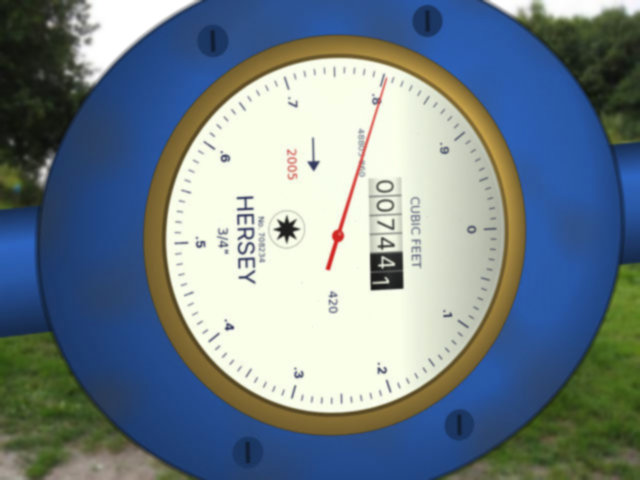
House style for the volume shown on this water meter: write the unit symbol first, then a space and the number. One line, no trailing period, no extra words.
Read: ft³ 7440.80
